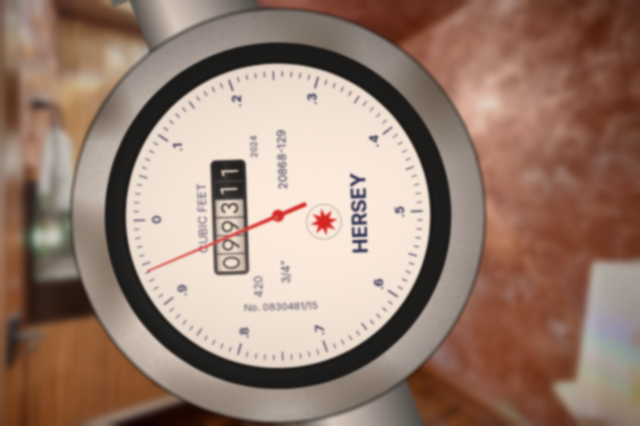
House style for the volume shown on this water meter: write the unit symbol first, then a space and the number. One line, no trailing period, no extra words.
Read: ft³ 99310.94
